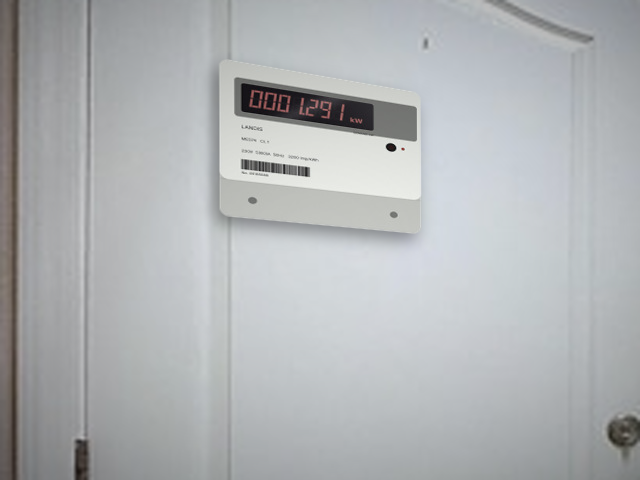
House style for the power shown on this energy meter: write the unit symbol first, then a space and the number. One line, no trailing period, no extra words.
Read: kW 1.291
